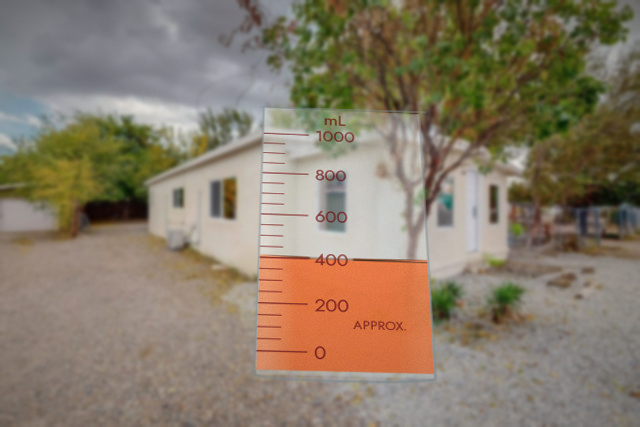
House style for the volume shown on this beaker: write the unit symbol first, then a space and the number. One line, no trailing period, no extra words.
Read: mL 400
